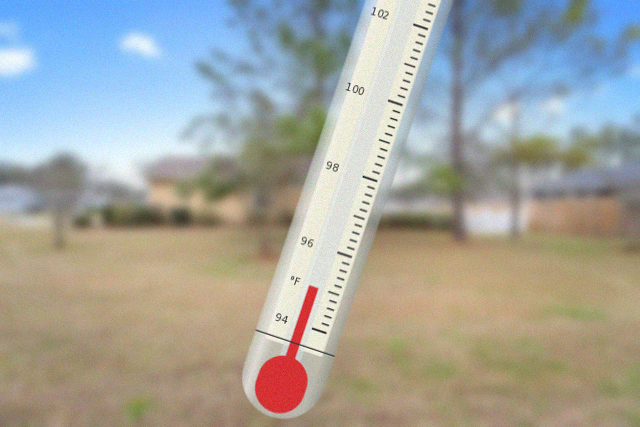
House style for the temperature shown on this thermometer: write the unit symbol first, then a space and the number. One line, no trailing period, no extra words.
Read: °F 95
